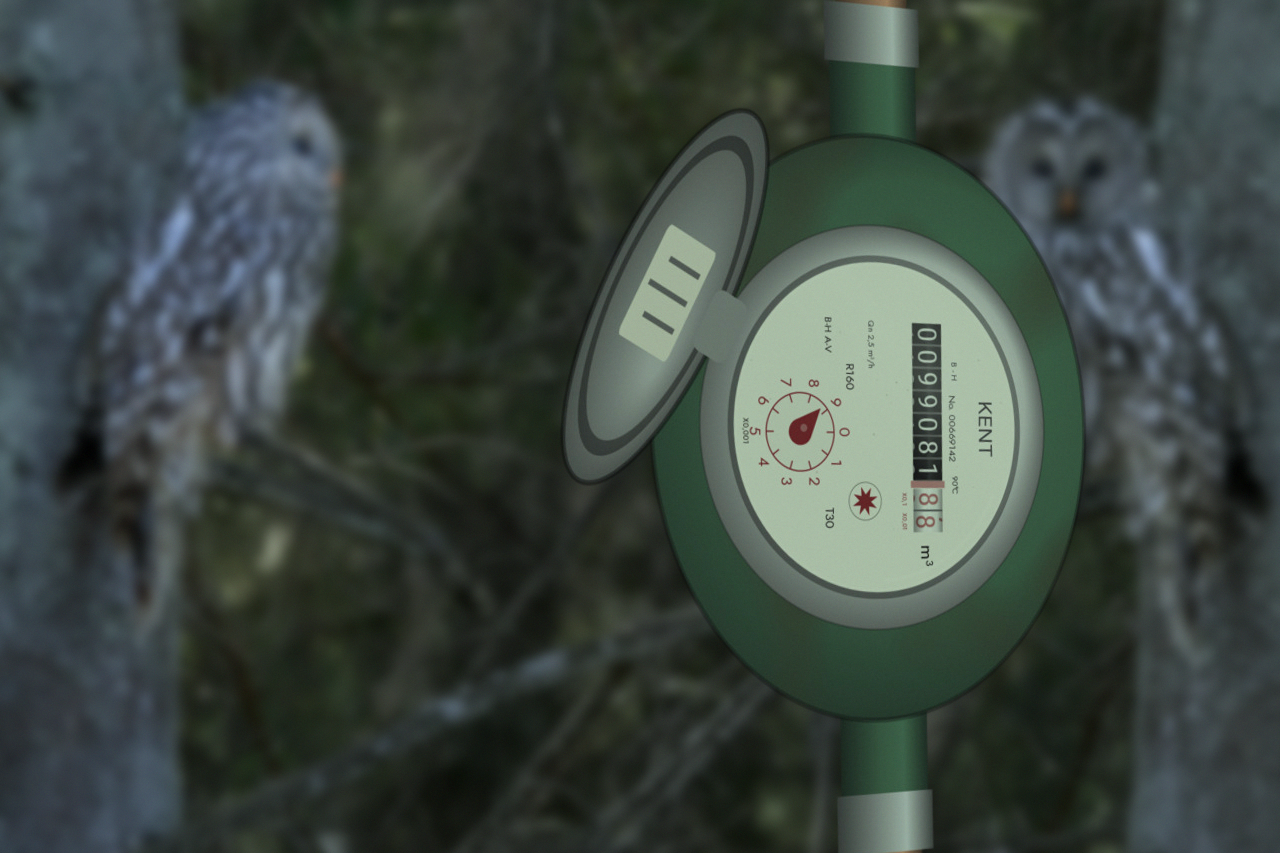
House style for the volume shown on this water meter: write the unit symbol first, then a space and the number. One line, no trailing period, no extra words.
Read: m³ 99081.878
